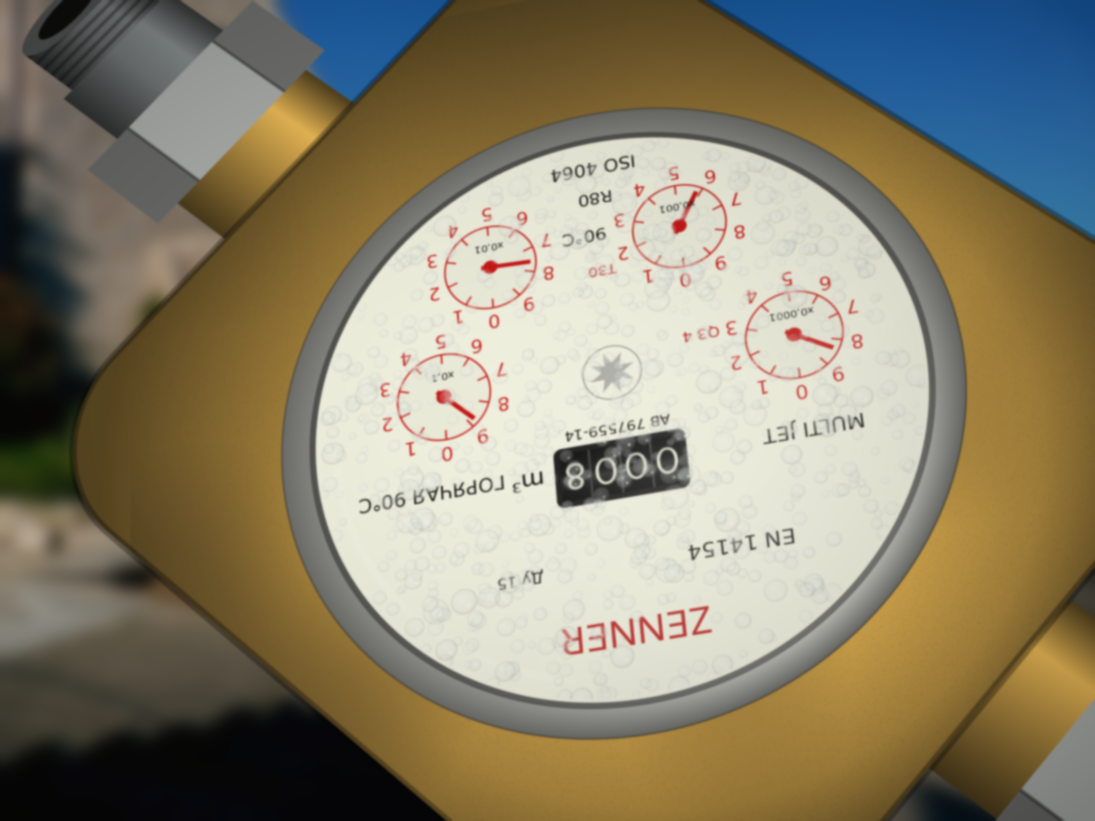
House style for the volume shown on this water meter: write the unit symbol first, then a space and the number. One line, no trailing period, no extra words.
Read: m³ 8.8758
